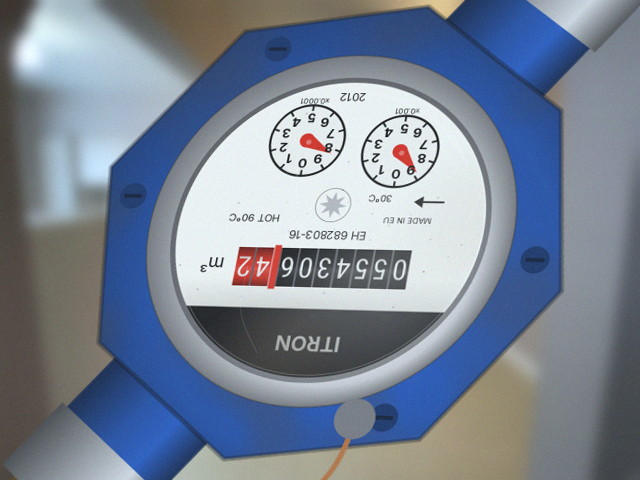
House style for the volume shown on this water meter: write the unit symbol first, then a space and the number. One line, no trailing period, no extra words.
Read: m³ 554306.4288
